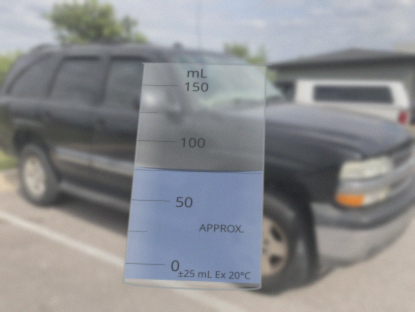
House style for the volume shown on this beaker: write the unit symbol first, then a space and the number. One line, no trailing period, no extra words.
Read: mL 75
